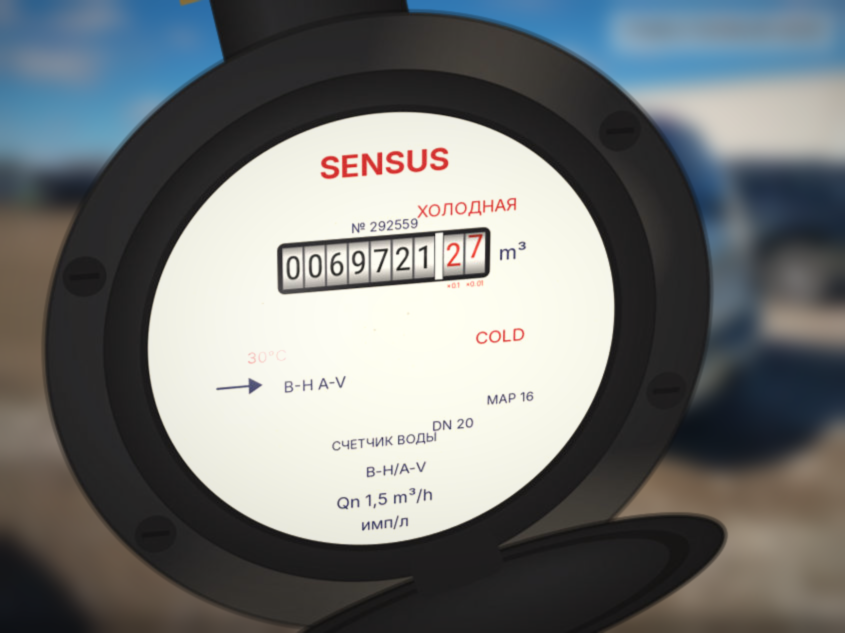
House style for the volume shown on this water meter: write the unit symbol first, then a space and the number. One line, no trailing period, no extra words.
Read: m³ 69721.27
